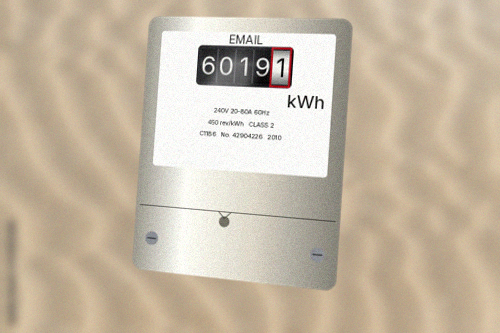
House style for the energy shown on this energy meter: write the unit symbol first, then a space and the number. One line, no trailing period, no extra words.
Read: kWh 6019.1
